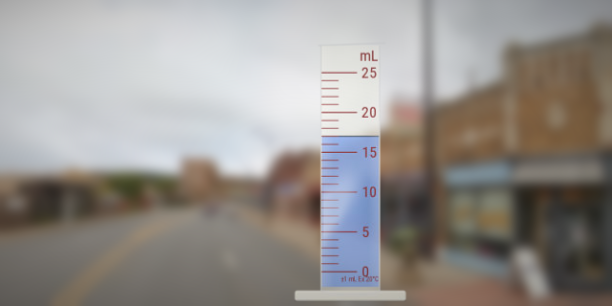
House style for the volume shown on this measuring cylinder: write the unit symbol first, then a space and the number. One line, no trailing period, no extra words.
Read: mL 17
